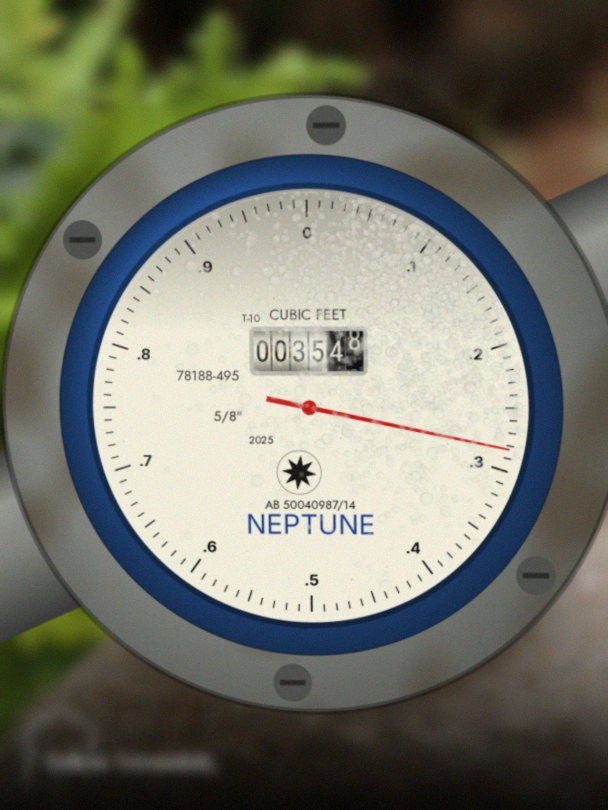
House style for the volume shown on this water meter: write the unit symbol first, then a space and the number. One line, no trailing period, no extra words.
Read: ft³ 3548.28
